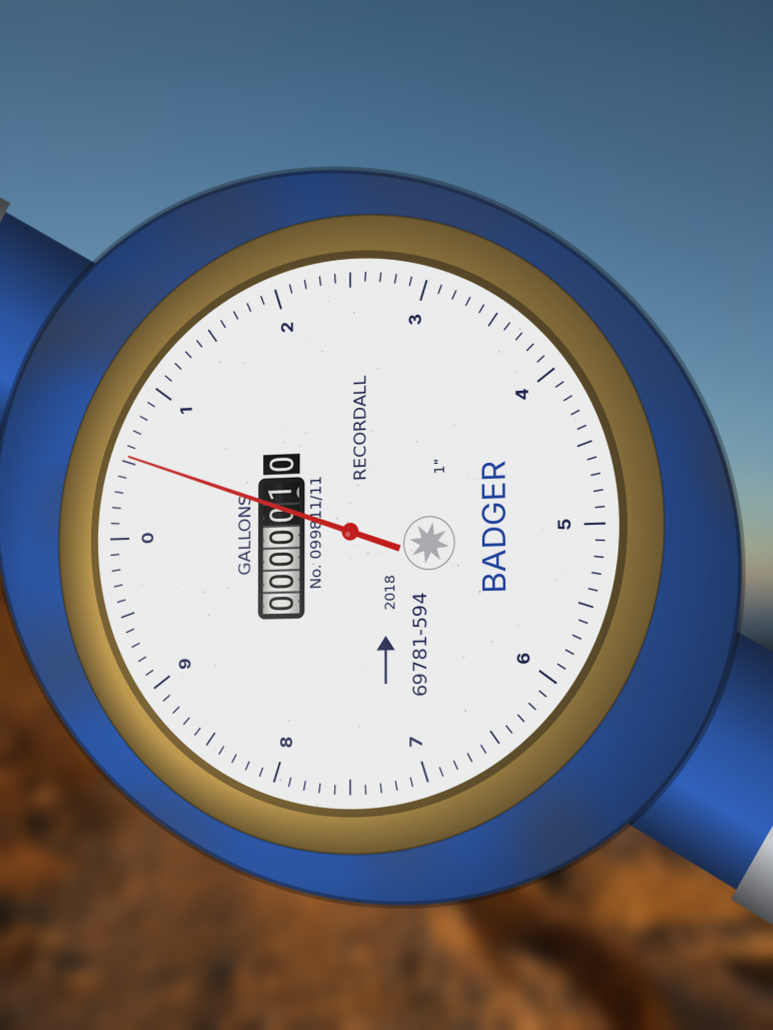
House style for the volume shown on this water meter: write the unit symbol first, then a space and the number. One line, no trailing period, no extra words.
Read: gal 10.5
